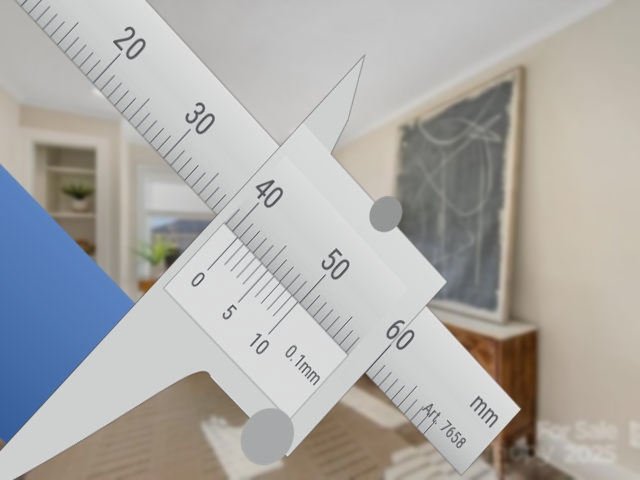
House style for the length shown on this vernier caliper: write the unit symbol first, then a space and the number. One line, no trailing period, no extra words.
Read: mm 40.8
